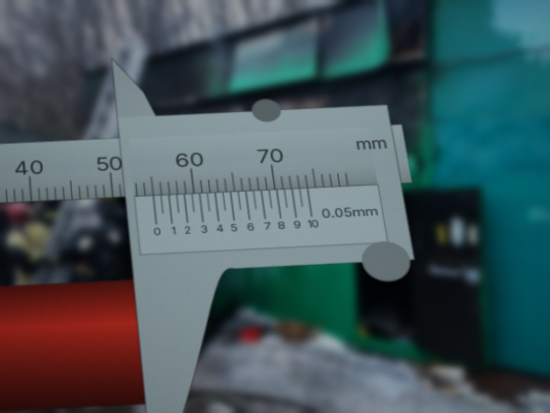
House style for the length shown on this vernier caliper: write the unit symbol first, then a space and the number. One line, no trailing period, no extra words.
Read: mm 55.0
